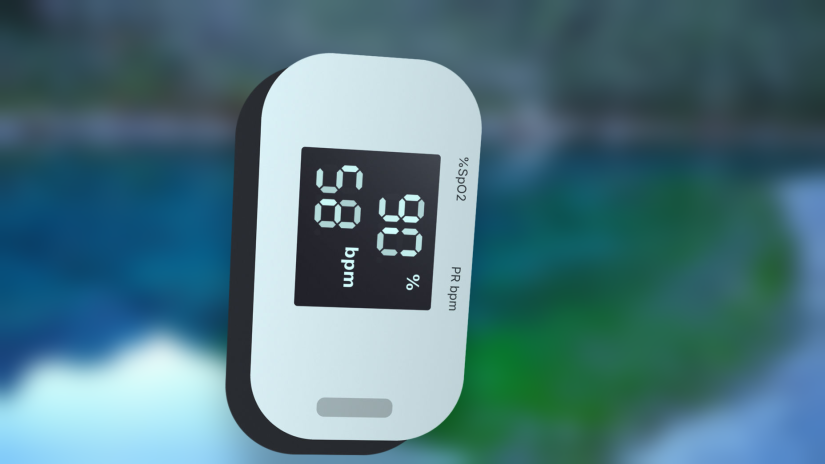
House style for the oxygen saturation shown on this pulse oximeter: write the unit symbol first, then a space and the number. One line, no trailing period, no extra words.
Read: % 90
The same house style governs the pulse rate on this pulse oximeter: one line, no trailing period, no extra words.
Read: bpm 58
